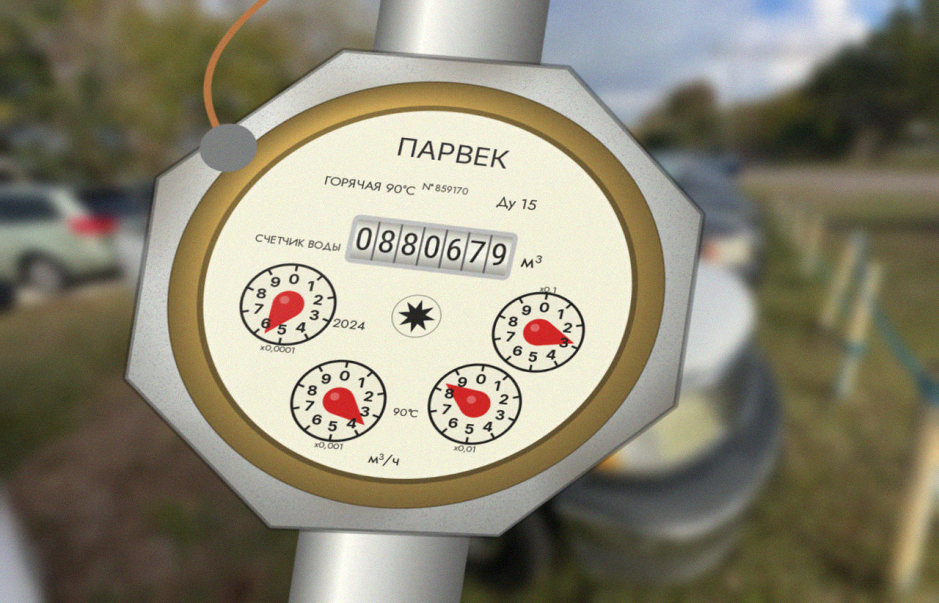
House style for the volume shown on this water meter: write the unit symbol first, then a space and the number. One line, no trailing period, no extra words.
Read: m³ 880679.2835
